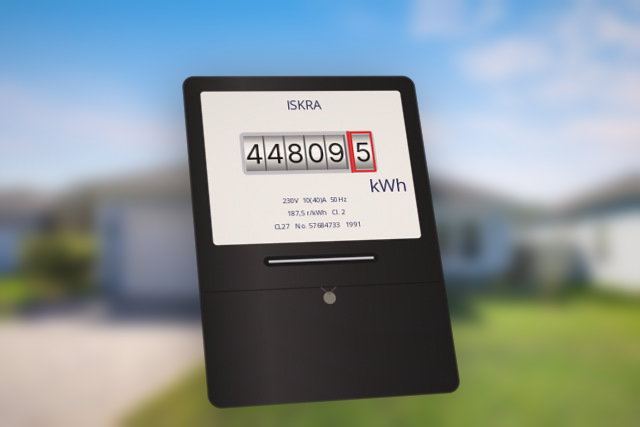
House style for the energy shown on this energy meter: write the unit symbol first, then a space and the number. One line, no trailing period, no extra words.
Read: kWh 44809.5
